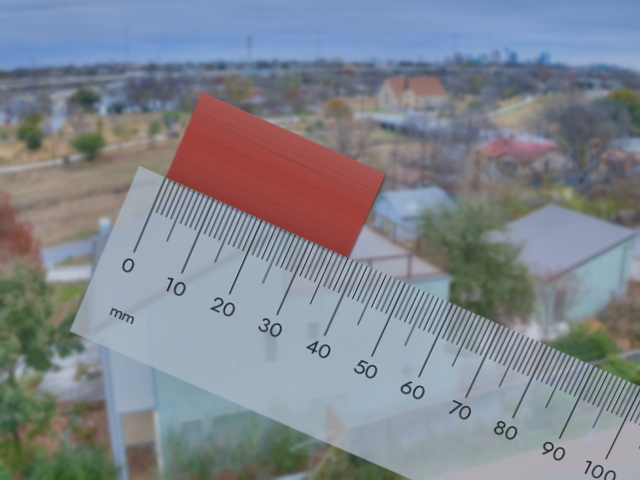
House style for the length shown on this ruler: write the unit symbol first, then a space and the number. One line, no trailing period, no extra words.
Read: mm 38
